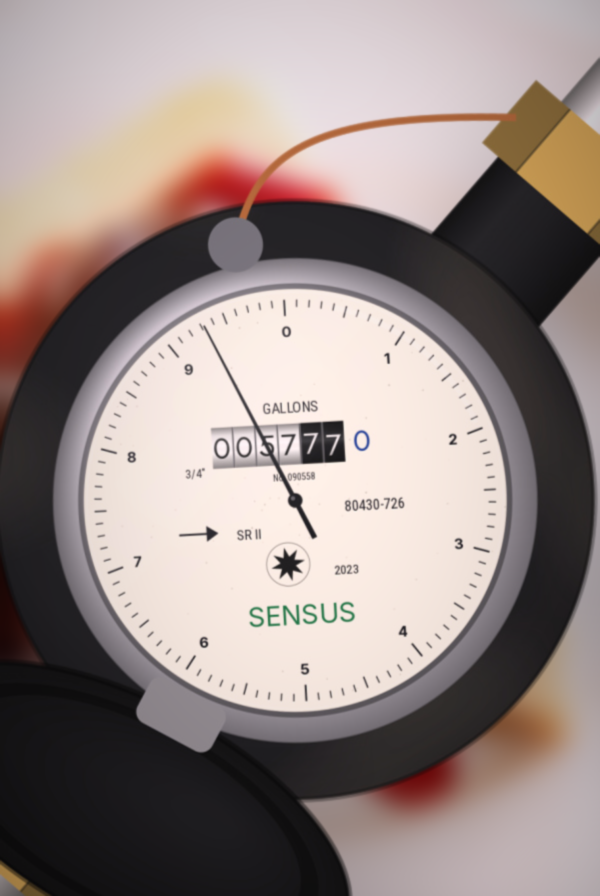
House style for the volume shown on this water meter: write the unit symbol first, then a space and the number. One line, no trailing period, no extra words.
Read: gal 57769.3
